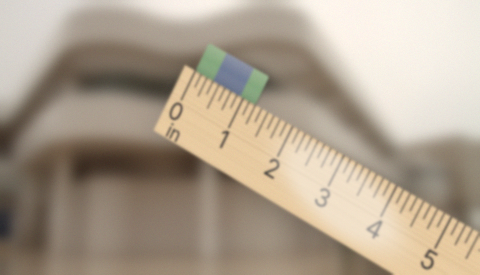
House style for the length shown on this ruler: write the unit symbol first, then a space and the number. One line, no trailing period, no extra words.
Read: in 1.25
